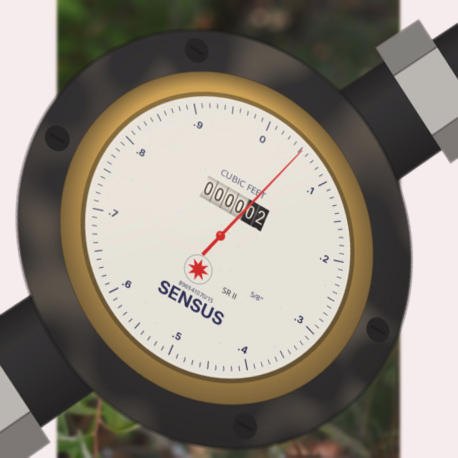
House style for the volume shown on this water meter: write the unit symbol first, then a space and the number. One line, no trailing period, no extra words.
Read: ft³ 2.05
